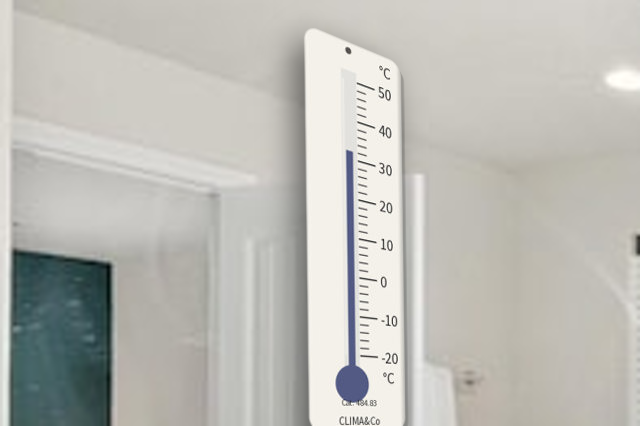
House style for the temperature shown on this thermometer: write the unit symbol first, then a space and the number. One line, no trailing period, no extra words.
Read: °C 32
